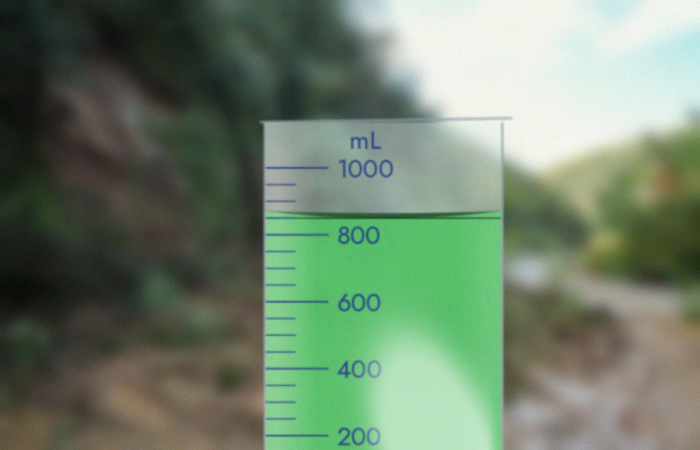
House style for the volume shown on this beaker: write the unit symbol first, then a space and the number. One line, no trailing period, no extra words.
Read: mL 850
